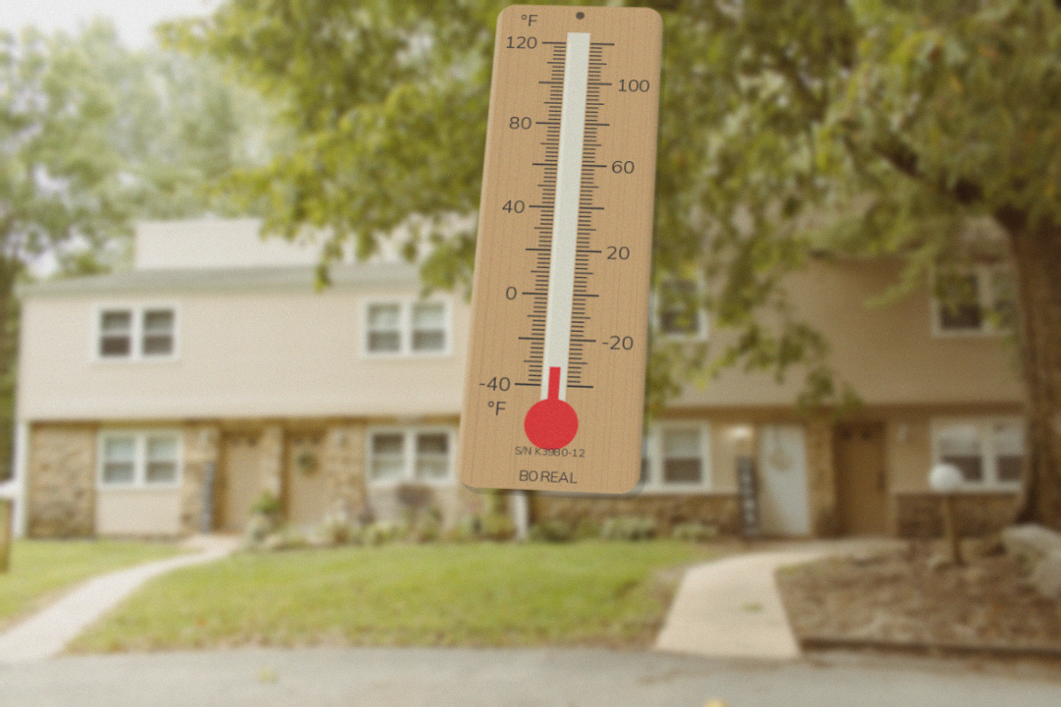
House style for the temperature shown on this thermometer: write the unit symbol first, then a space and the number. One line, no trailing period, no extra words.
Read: °F -32
